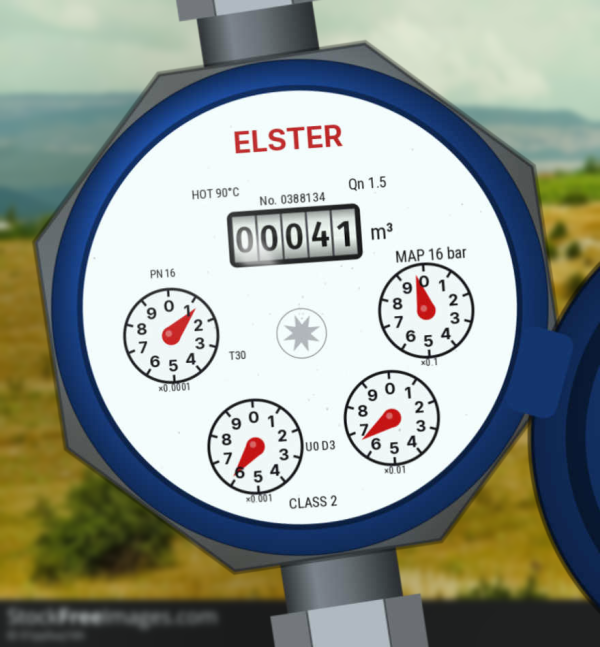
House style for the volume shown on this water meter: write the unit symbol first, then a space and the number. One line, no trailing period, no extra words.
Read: m³ 40.9661
